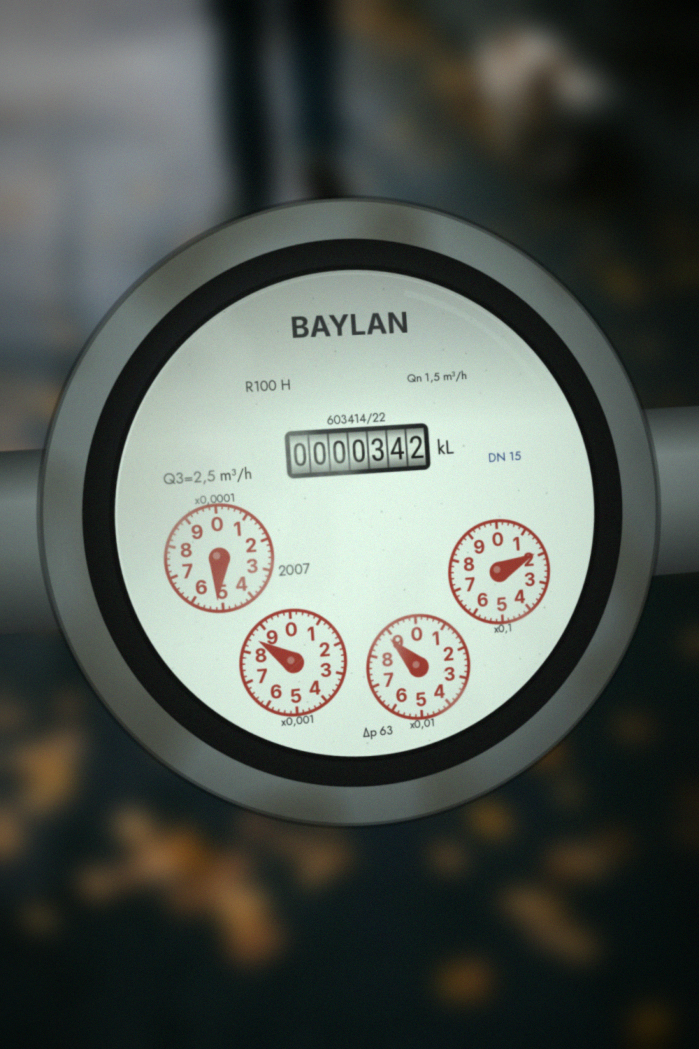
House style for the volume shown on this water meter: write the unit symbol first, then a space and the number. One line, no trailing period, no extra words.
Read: kL 342.1885
